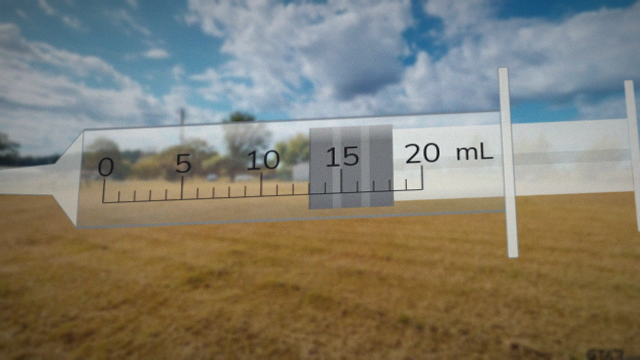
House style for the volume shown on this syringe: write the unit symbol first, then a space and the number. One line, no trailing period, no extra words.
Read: mL 13
